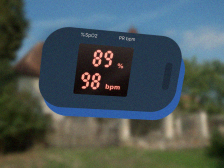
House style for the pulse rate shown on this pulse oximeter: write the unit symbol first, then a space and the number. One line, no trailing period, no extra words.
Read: bpm 98
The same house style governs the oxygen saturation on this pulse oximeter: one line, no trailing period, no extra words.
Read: % 89
